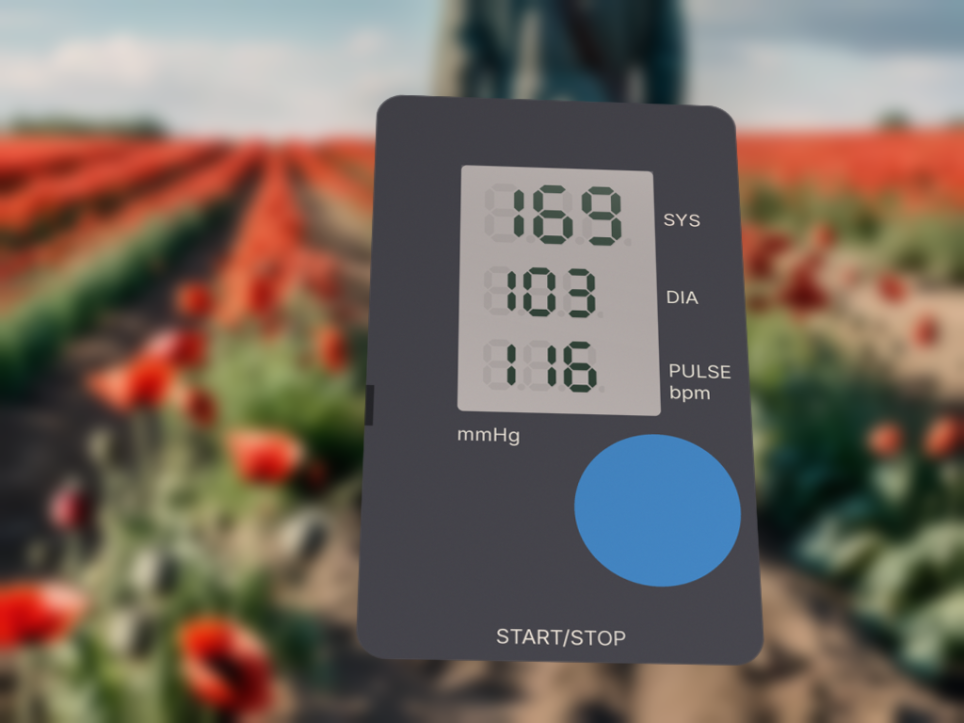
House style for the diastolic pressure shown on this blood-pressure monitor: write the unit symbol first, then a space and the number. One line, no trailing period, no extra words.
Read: mmHg 103
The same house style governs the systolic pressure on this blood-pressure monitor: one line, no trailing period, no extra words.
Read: mmHg 169
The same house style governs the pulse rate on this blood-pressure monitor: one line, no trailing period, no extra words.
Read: bpm 116
